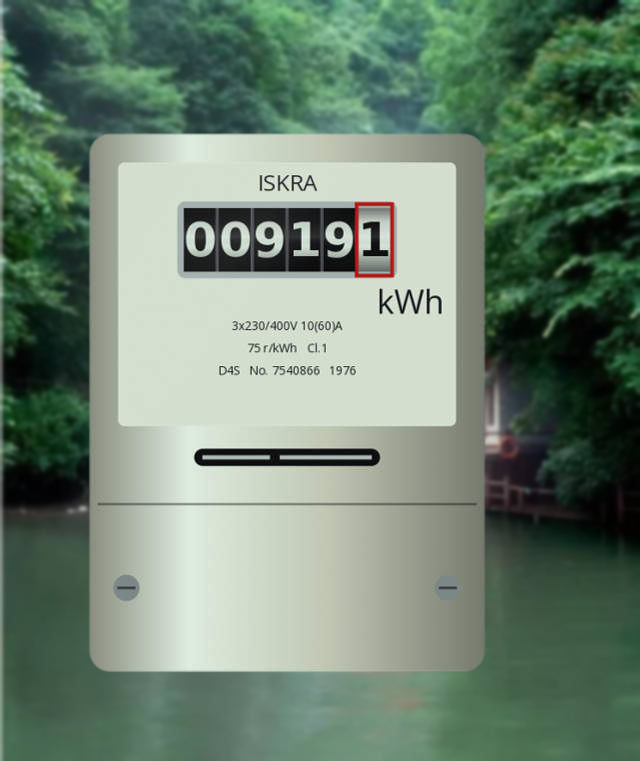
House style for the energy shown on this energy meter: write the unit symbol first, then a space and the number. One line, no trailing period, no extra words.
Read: kWh 919.1
